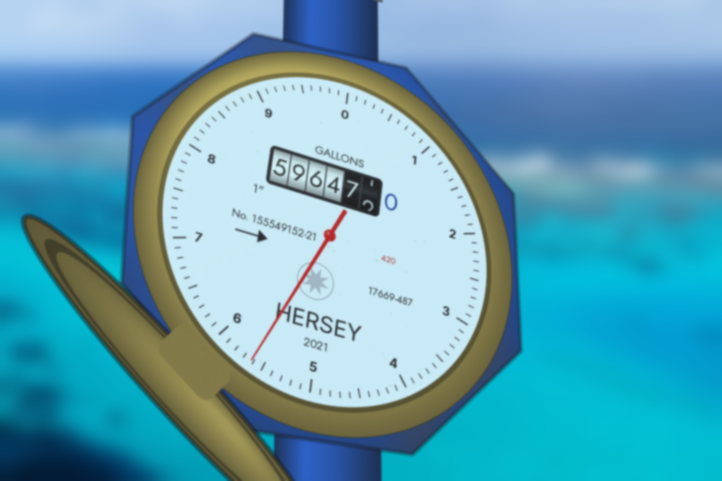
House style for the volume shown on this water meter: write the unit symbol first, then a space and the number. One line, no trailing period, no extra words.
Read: gal 5964715.6
